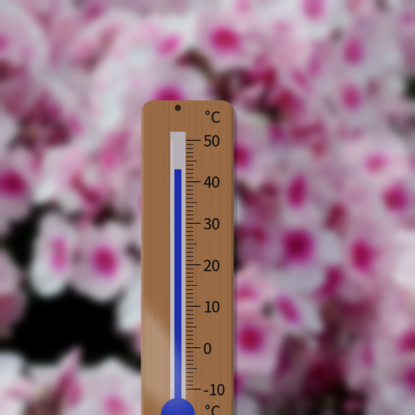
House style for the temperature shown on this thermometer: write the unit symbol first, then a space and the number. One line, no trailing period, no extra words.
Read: °C 43
